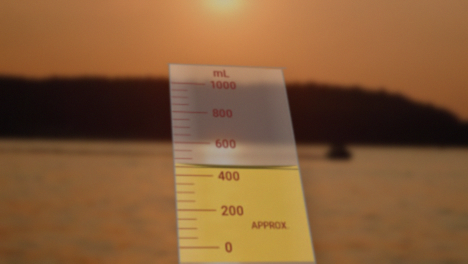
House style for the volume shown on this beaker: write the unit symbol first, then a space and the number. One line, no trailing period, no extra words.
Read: mL 450
